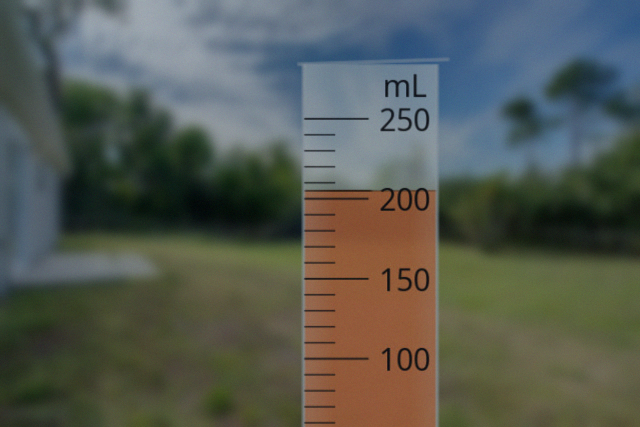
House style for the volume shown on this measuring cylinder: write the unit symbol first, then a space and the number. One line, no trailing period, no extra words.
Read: mL 205
